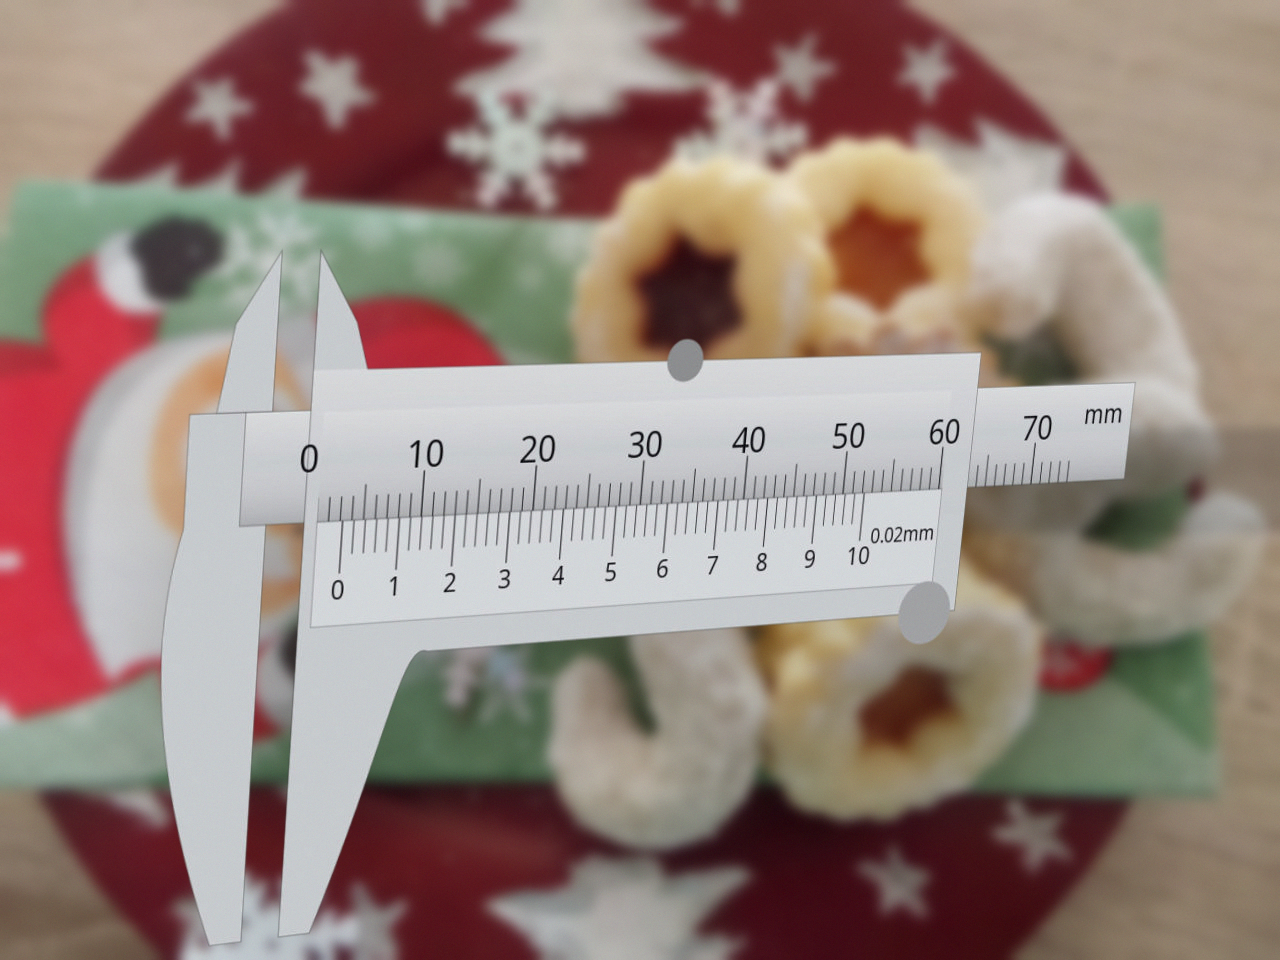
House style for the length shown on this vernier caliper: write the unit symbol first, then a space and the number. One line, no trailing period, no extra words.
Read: mm 3.2
